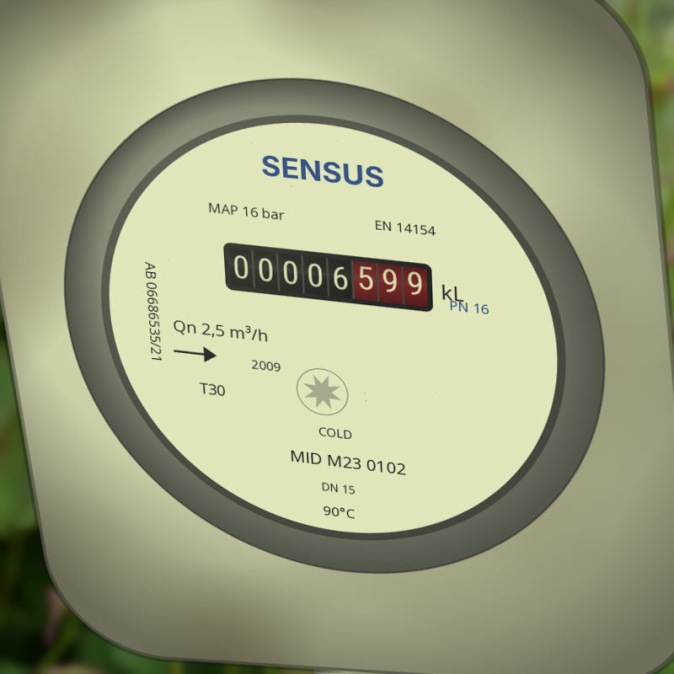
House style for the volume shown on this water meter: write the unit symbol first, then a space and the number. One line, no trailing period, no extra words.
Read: kL 6.599
